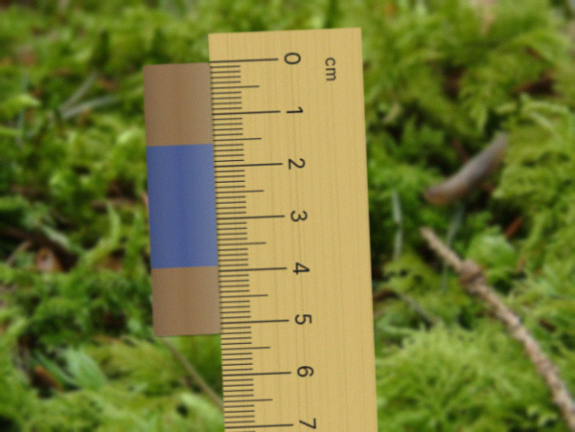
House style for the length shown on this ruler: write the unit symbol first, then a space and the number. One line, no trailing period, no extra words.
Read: cm 5.2
